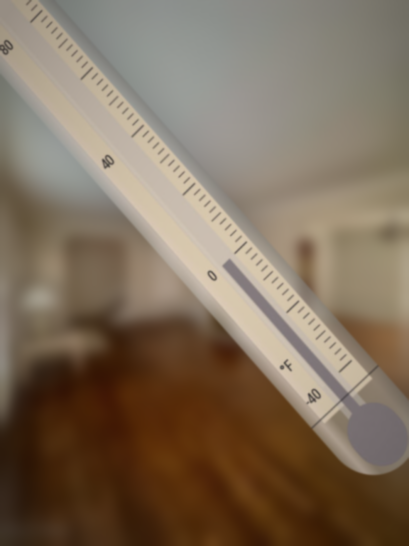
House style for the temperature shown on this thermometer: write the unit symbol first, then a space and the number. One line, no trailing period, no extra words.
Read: °F 0
